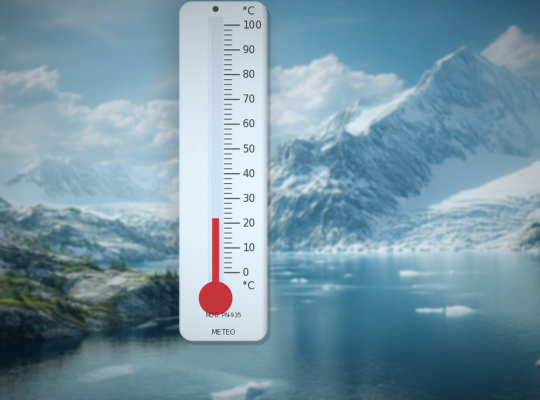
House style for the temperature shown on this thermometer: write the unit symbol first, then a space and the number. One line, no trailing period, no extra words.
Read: °C 22
